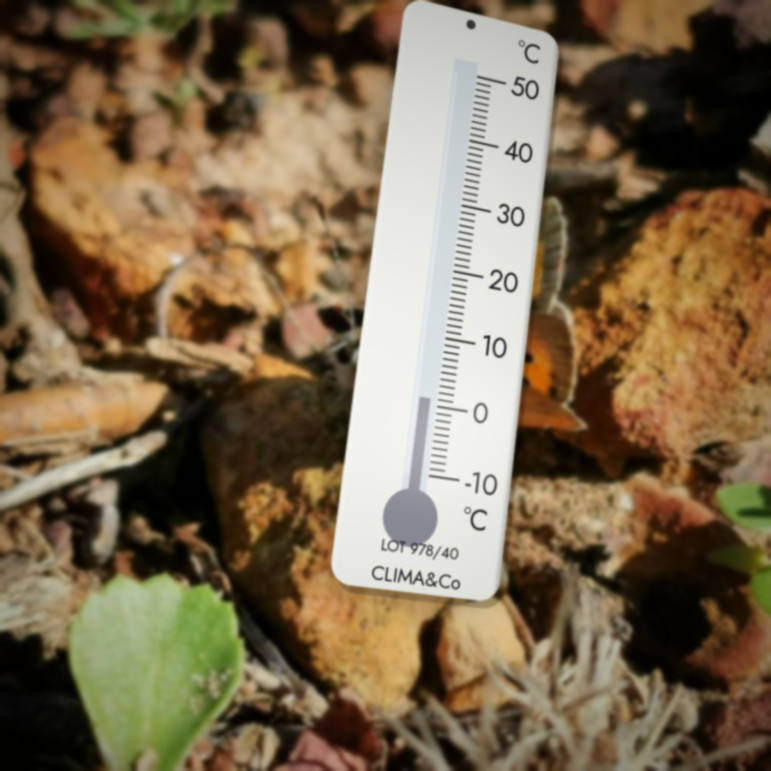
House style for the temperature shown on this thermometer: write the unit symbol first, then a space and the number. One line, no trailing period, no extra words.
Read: °C 1
